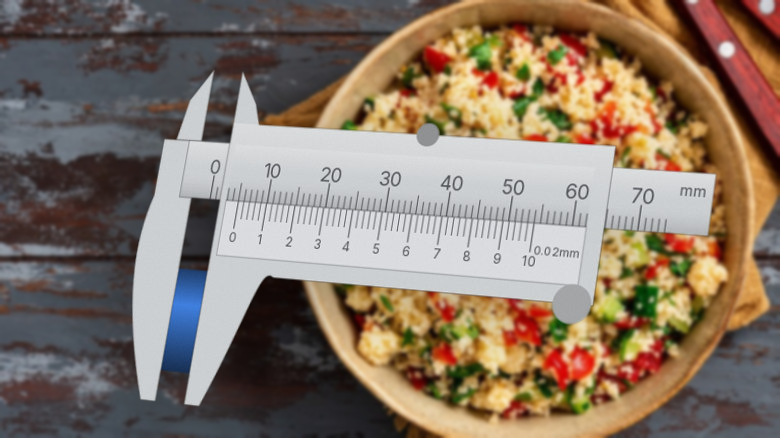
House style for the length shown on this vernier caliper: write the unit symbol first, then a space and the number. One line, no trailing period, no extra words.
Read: mm 5.0
